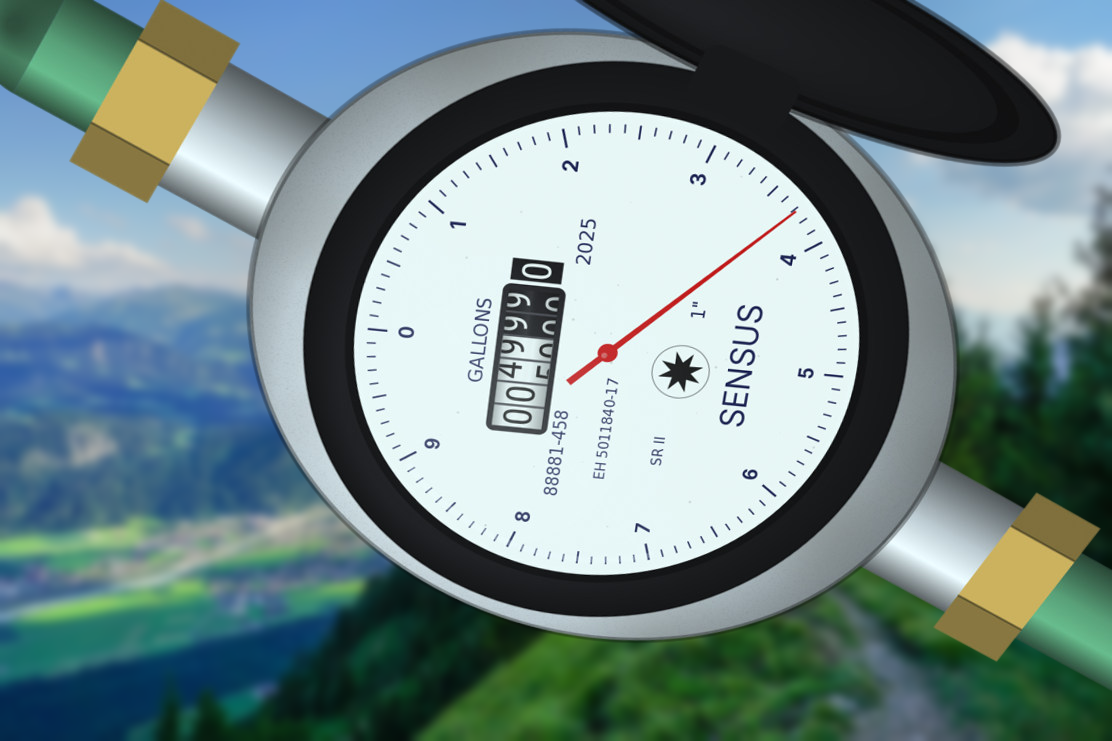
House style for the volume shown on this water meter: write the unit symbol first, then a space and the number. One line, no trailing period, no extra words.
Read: gal 49993.7
